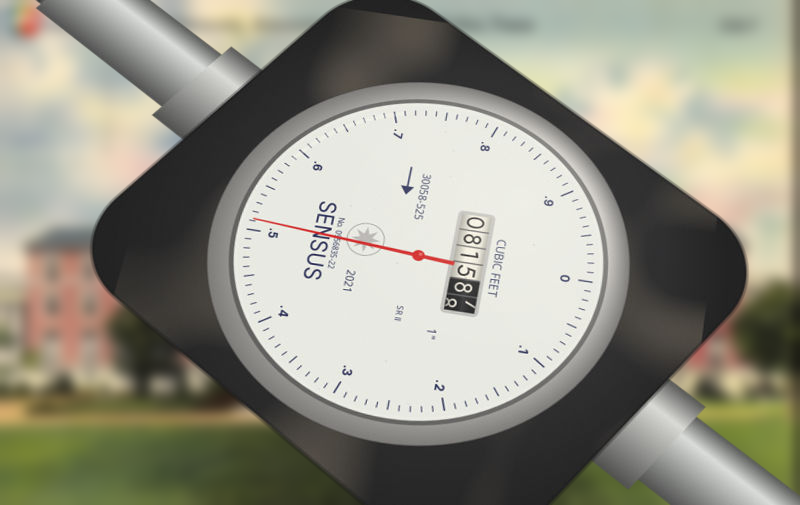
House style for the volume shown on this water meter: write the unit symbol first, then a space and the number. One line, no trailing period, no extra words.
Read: ft³ 81587.51
